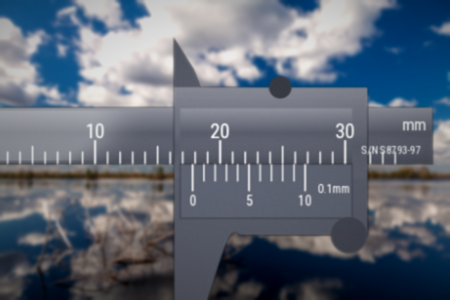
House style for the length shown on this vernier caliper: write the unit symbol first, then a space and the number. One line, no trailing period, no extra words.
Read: mm 17.8
